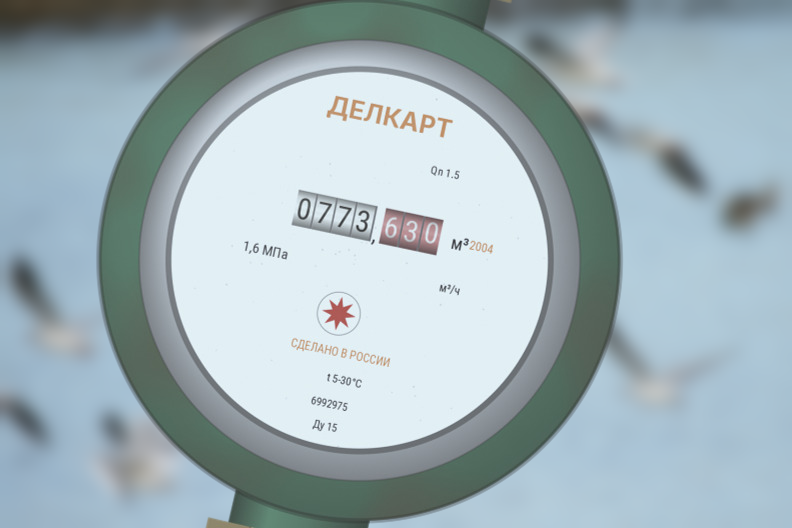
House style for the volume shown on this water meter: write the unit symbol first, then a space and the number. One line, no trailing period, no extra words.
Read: m³ 773.630
